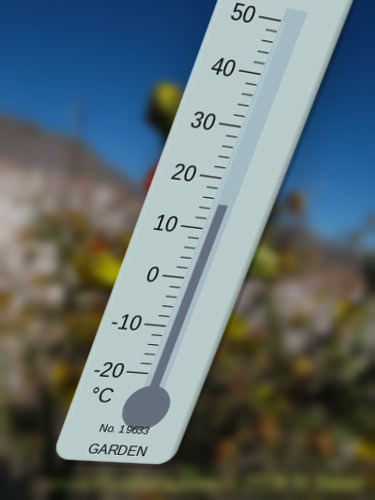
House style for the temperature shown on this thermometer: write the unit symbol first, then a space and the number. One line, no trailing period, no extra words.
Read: °C 15
